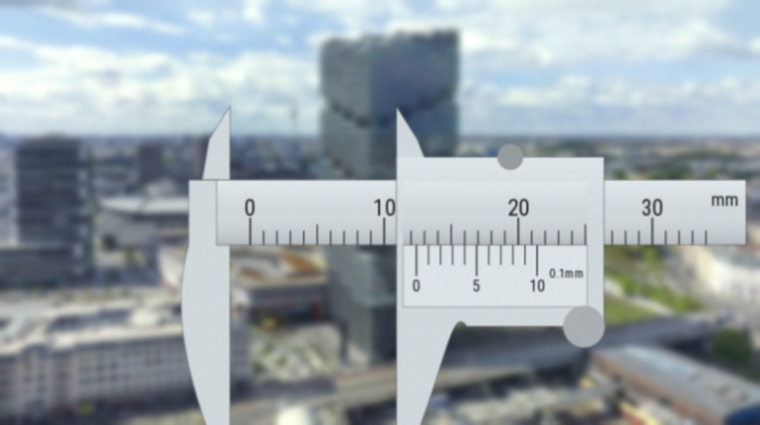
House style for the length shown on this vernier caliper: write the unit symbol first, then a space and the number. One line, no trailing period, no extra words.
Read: mm 12.4
